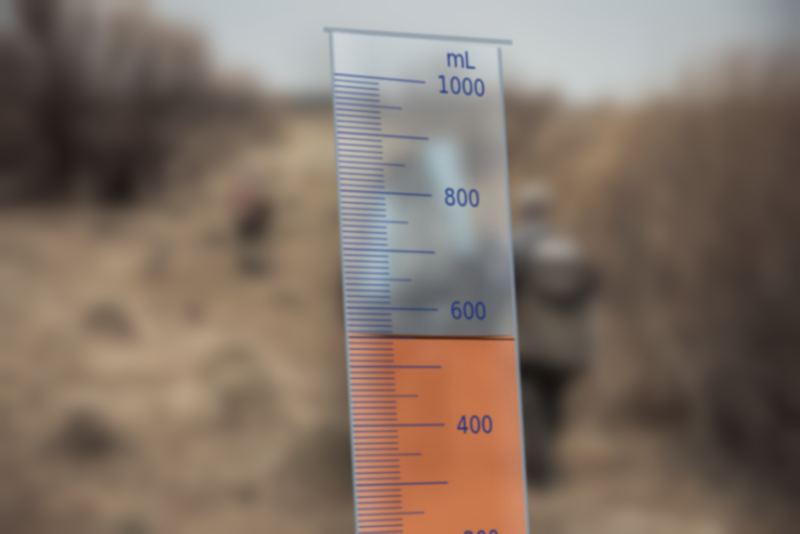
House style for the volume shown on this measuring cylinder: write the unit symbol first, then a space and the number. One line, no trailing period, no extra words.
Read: mL 550
